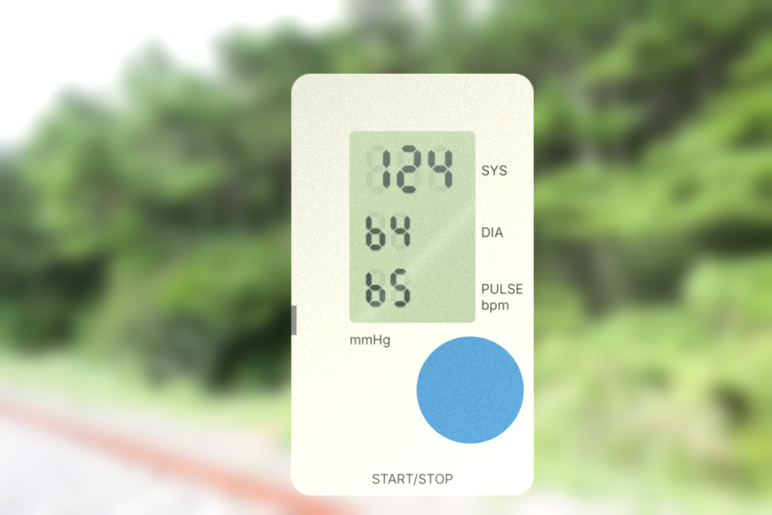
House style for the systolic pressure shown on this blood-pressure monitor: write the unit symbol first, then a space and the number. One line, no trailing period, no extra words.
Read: mmHg 124
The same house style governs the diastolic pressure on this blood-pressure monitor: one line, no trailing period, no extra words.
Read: mmHg 64
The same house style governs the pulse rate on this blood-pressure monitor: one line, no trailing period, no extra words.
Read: bpm 65
